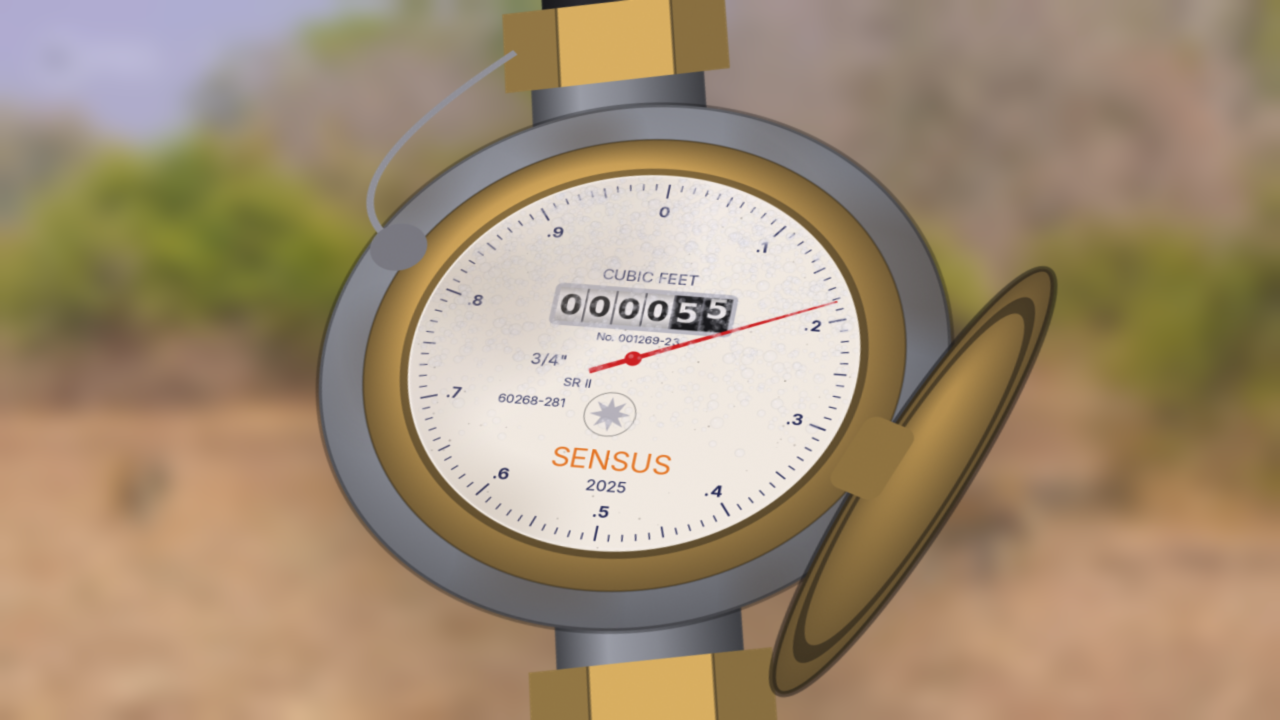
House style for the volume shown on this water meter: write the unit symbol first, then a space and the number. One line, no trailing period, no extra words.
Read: ft³ 55.18
